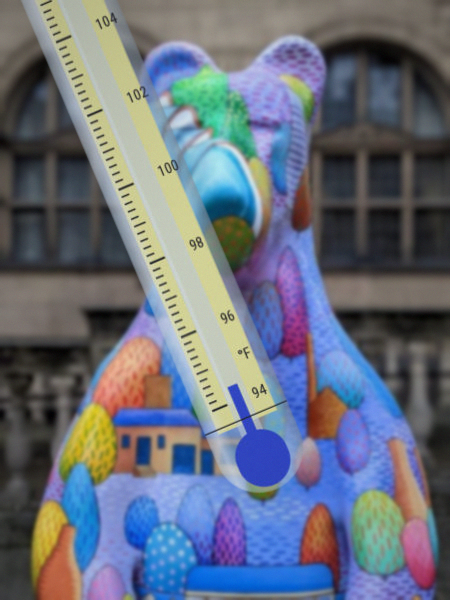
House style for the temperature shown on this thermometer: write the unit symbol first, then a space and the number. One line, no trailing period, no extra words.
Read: °F 94.4
